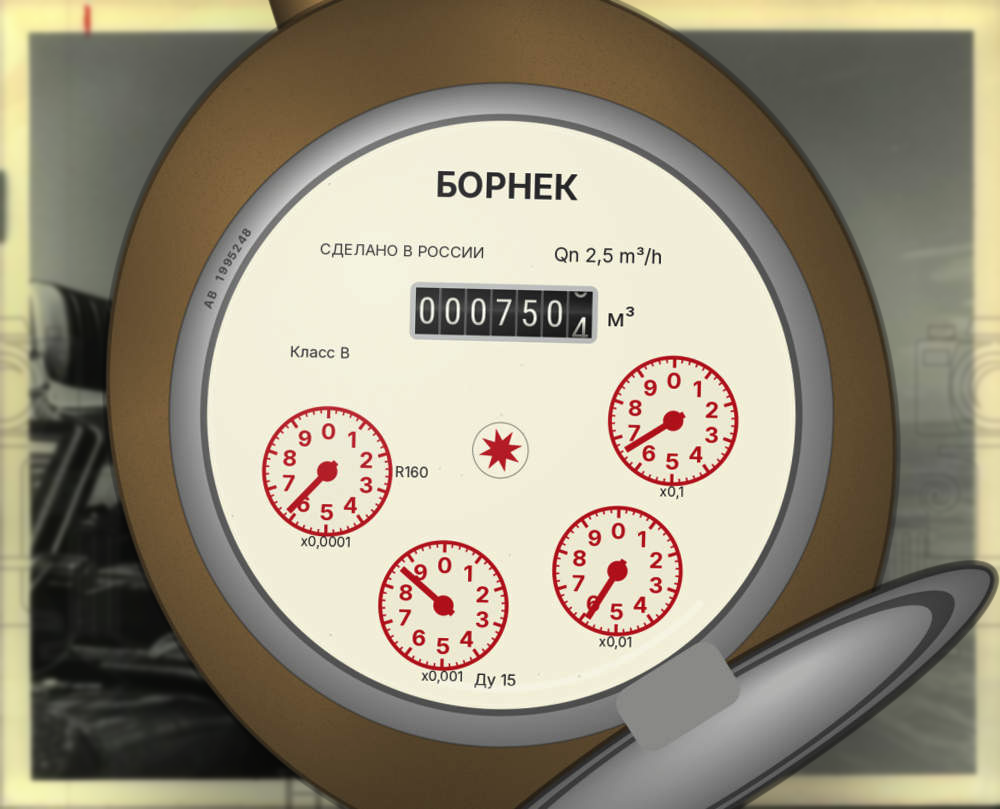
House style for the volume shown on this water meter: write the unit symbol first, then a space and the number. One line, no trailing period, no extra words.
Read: m³ 7503.6586
